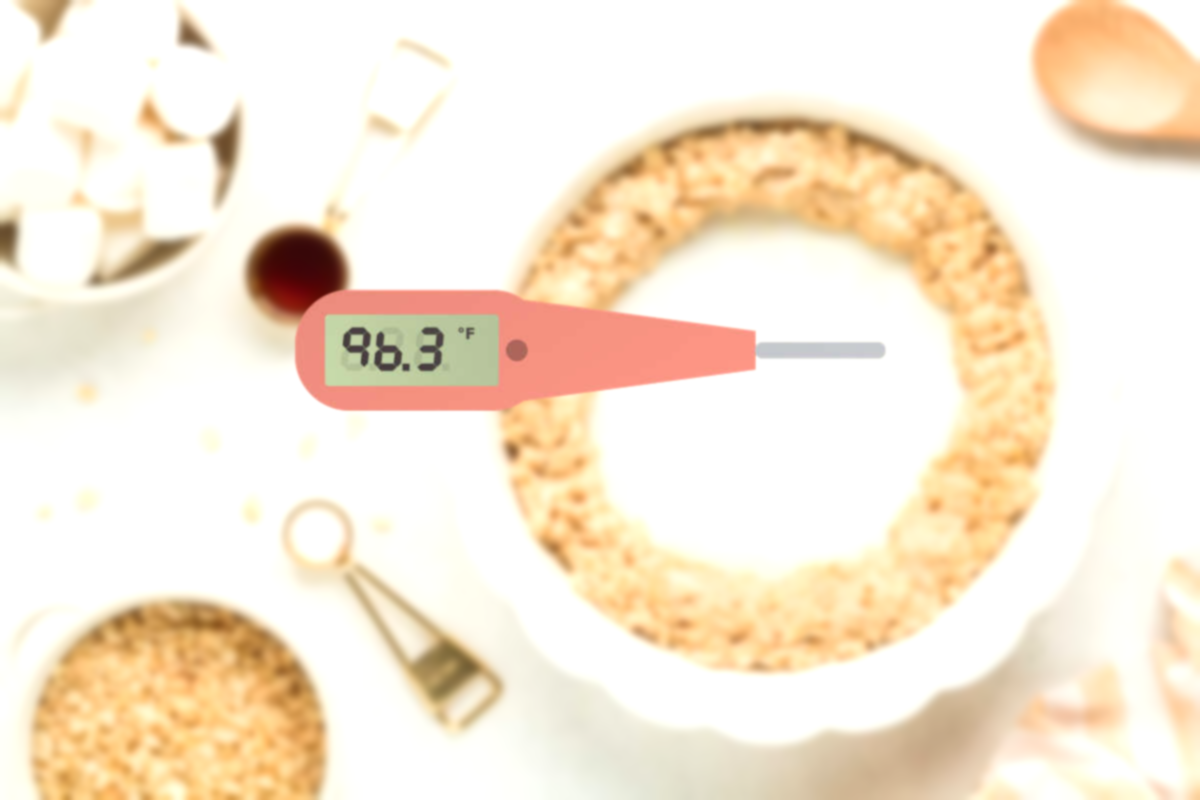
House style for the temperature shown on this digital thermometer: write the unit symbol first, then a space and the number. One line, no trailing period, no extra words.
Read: °F 96.3
